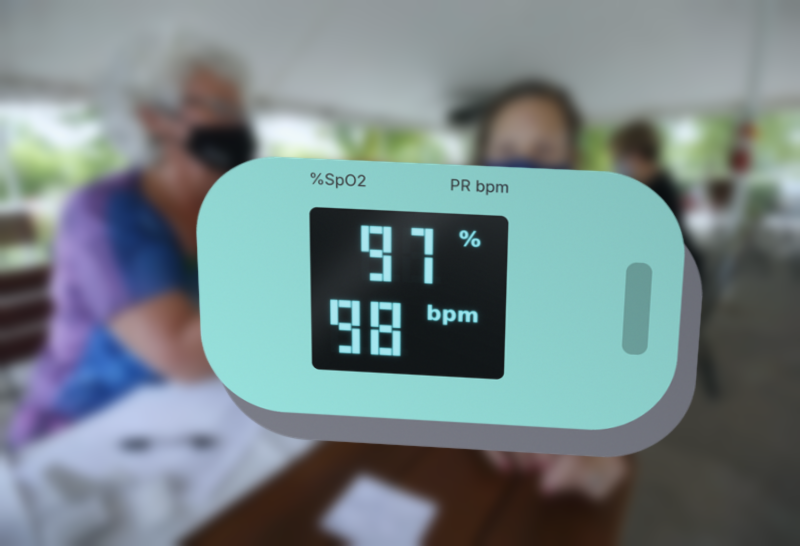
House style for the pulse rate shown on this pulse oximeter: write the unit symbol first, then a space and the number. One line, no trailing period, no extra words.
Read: bpm 98
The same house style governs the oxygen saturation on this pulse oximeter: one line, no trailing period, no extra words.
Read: % 97
